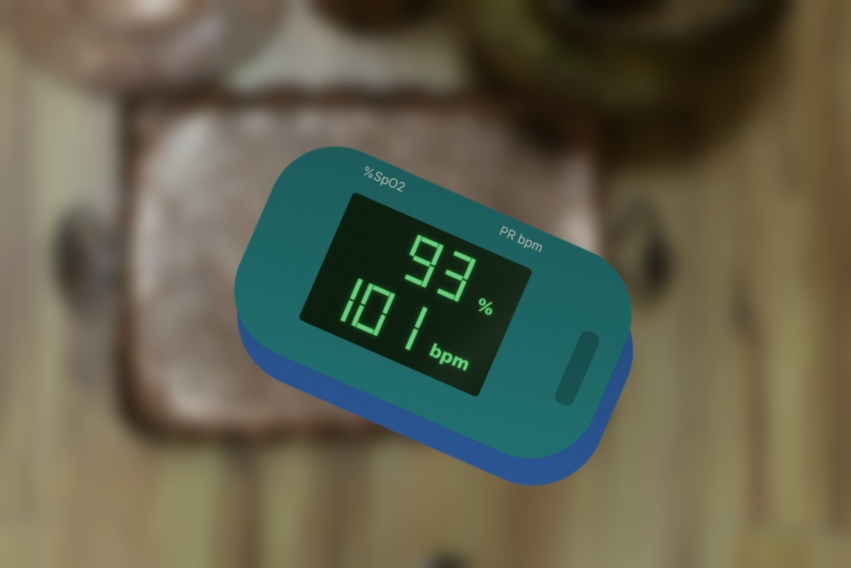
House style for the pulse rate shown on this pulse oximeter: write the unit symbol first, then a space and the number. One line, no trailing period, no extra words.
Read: bpm 101
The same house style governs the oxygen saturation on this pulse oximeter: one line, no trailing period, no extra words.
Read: % 93
